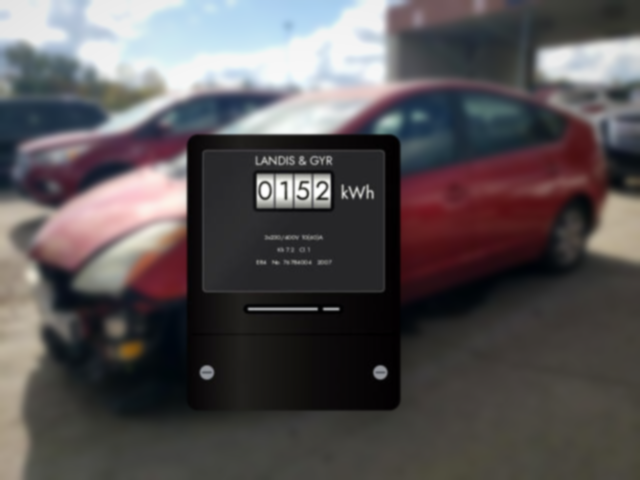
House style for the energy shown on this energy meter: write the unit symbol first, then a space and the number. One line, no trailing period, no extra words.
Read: kWh 152
